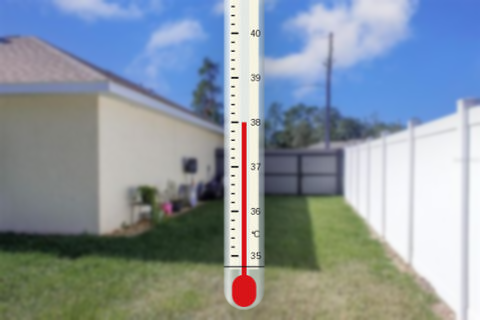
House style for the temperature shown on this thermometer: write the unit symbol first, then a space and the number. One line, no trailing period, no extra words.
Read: °C 38
